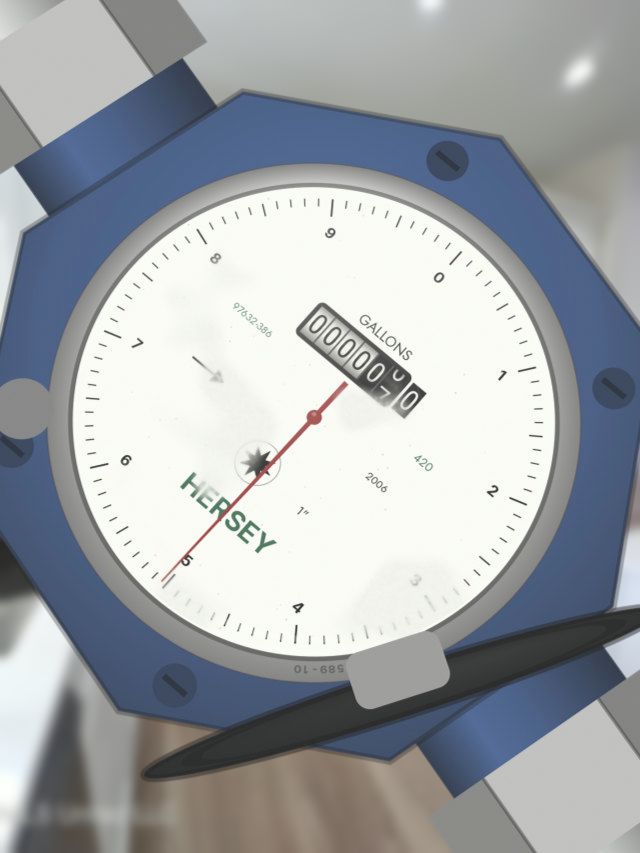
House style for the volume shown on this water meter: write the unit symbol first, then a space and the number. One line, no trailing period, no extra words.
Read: gal 65.0
